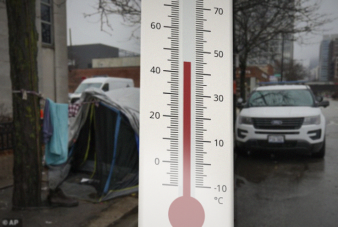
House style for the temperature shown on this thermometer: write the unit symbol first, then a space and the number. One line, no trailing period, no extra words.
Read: °C 45
